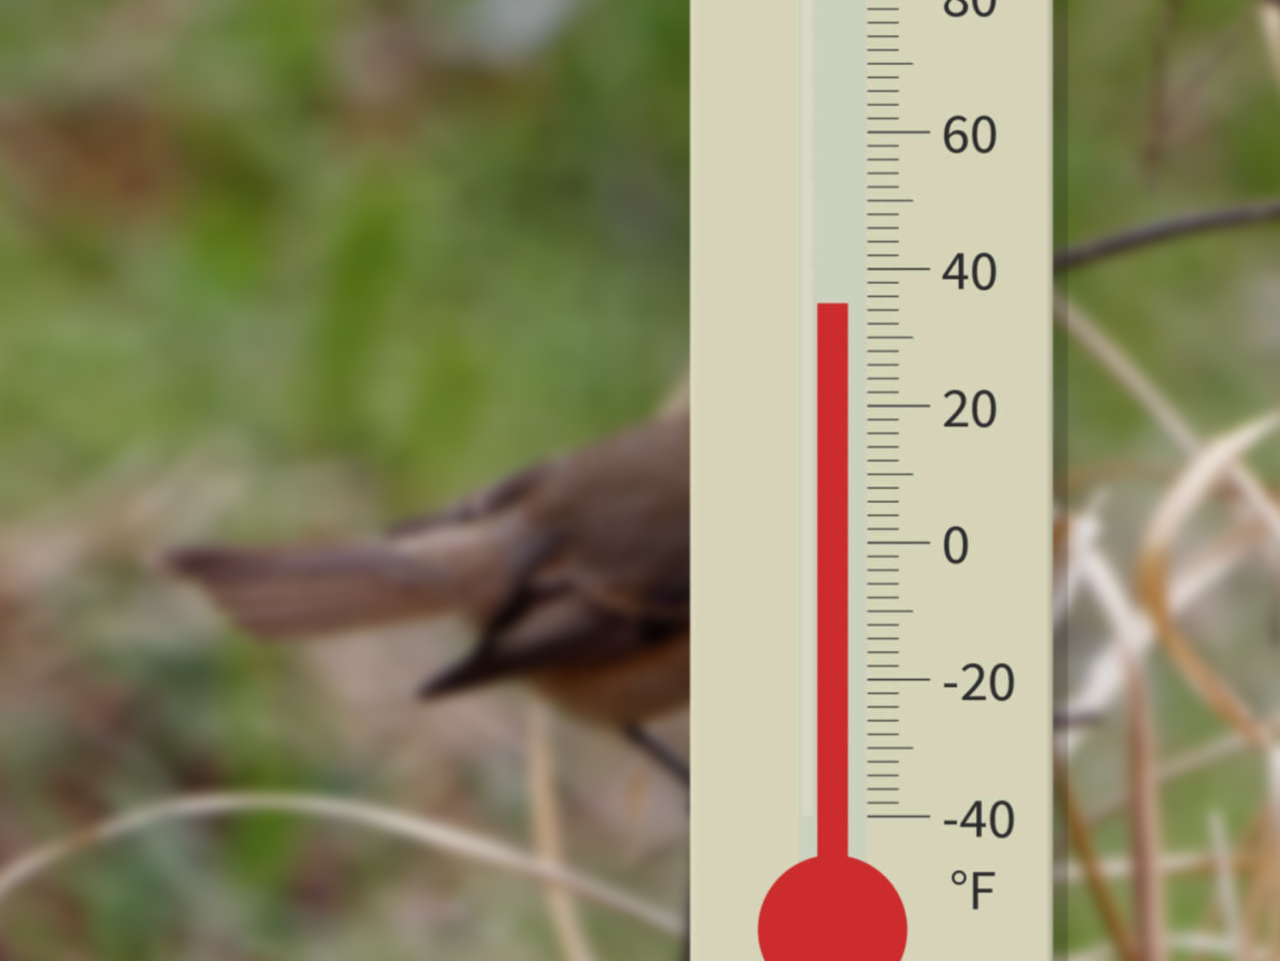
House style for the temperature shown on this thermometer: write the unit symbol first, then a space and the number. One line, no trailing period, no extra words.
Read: °F 35
